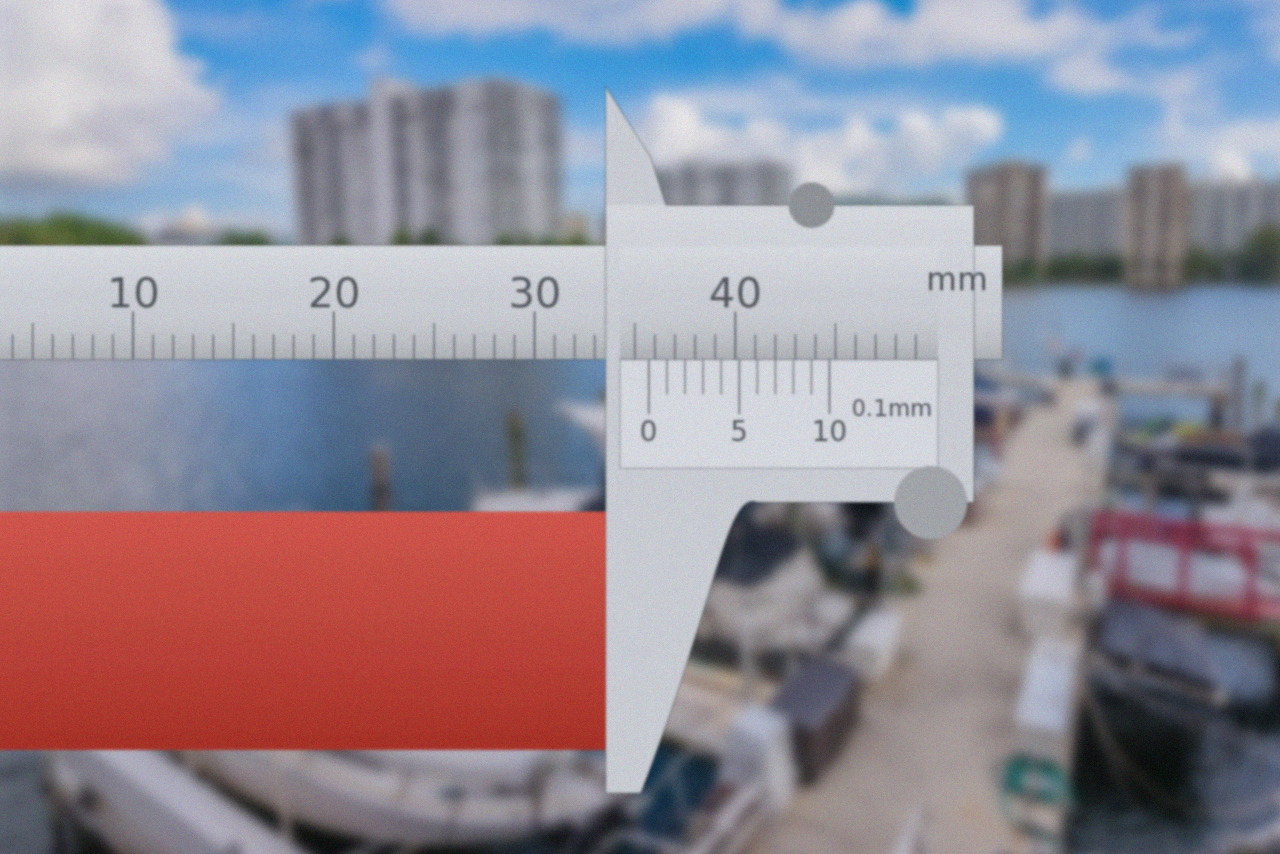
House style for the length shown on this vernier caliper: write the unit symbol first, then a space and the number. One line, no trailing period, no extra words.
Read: mm 35.7
